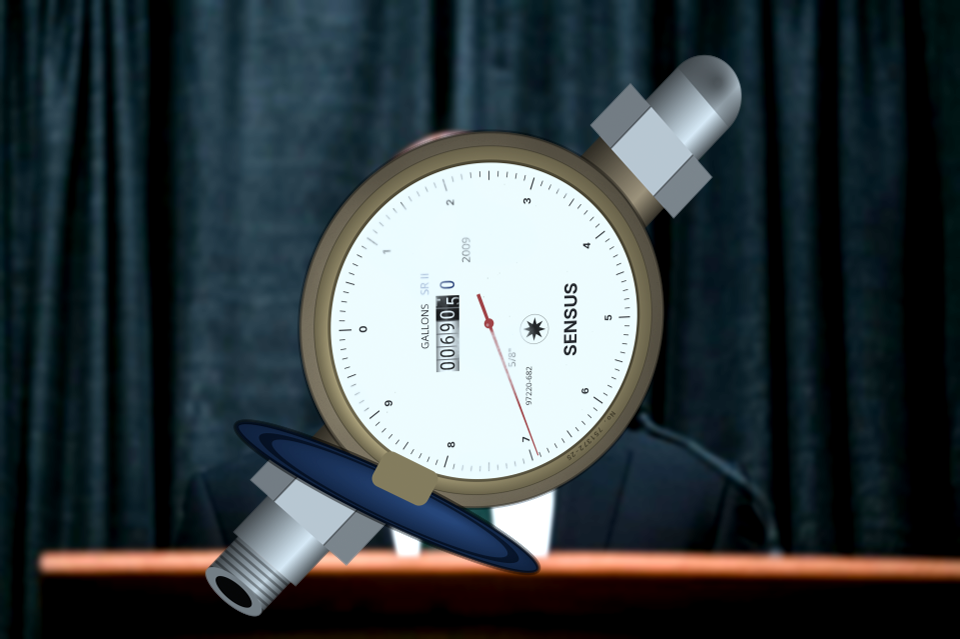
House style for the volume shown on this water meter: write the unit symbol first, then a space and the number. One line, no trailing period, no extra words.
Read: gal 69046.9
